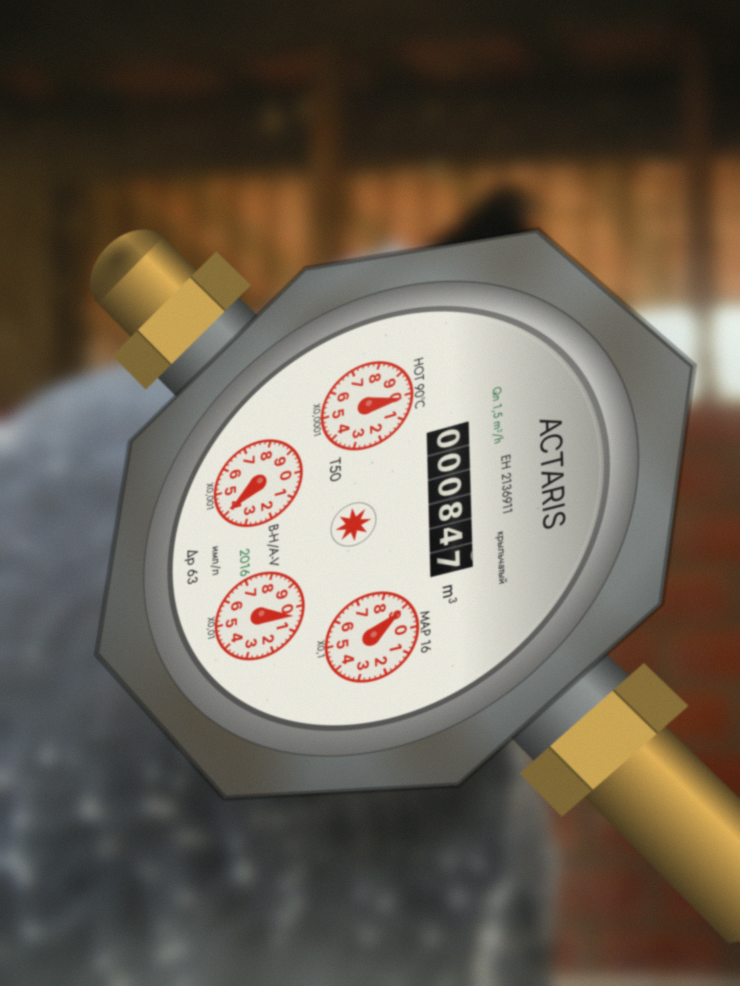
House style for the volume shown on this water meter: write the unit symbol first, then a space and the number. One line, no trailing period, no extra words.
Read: m³ 846.9040
